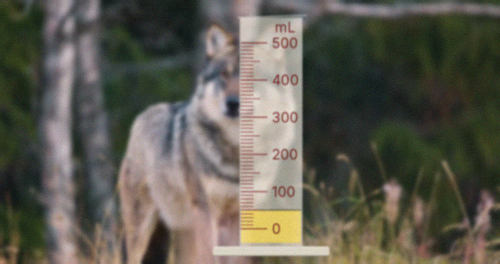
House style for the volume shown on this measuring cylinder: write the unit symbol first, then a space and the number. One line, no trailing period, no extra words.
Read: mL 50
